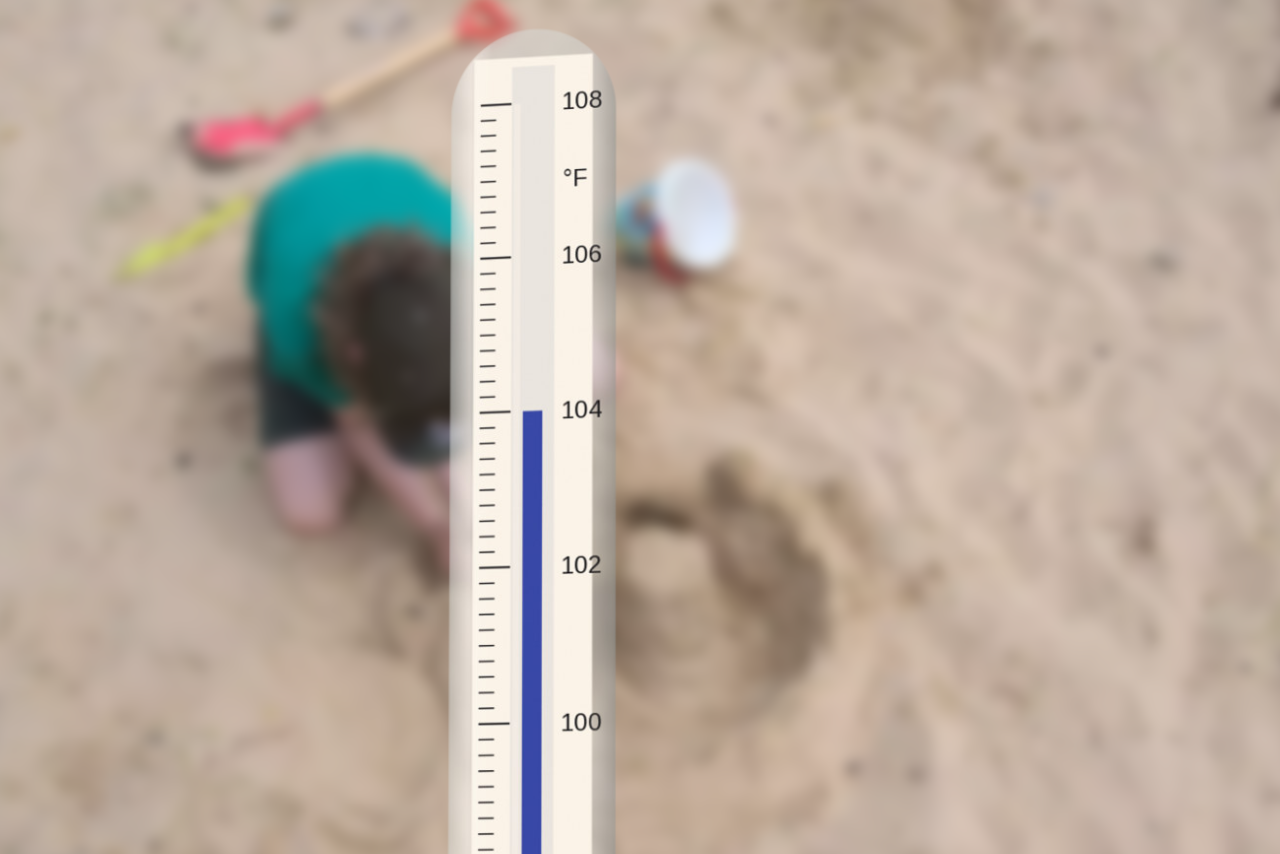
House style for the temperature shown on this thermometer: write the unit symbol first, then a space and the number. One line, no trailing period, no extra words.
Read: °F 104
